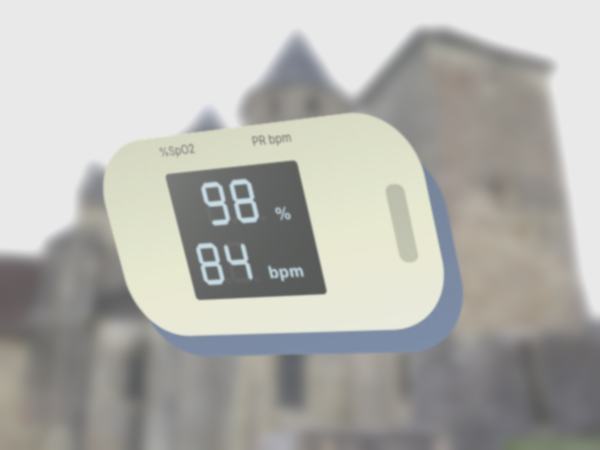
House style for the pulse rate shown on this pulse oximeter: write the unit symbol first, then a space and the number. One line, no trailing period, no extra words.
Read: bpm 84
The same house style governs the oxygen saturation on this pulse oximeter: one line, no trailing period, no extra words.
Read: % 98
